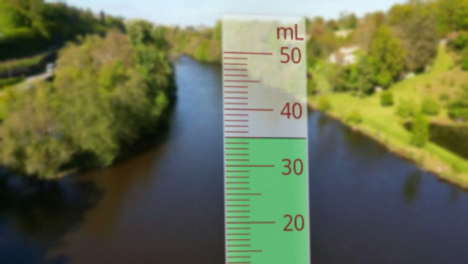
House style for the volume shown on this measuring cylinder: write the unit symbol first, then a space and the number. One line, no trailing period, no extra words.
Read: mL 35
